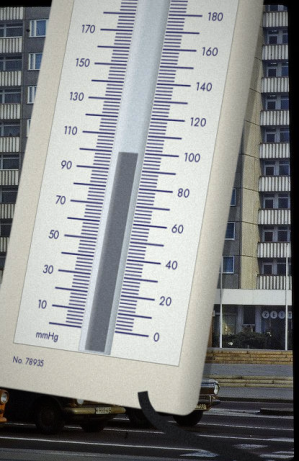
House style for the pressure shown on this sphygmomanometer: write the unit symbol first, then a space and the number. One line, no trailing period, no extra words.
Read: mmHg 100
